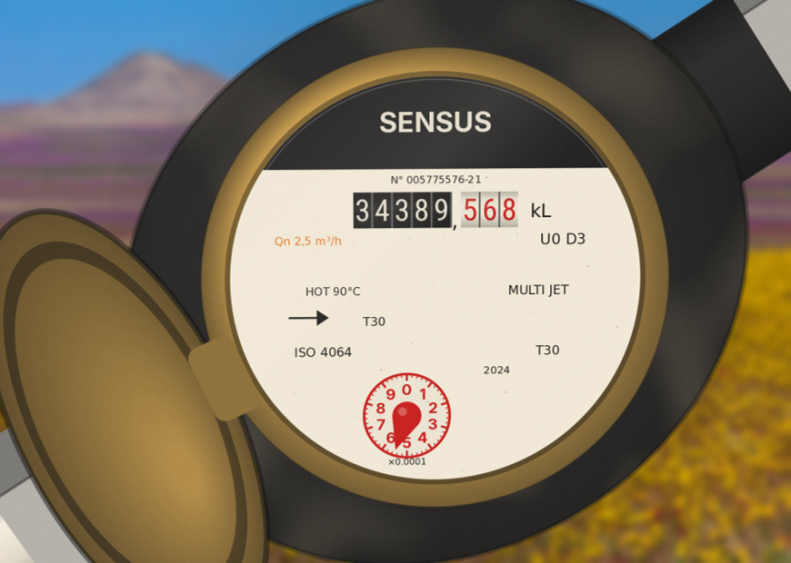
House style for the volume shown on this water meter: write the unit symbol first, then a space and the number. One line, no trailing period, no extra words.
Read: kL 34389.5685
